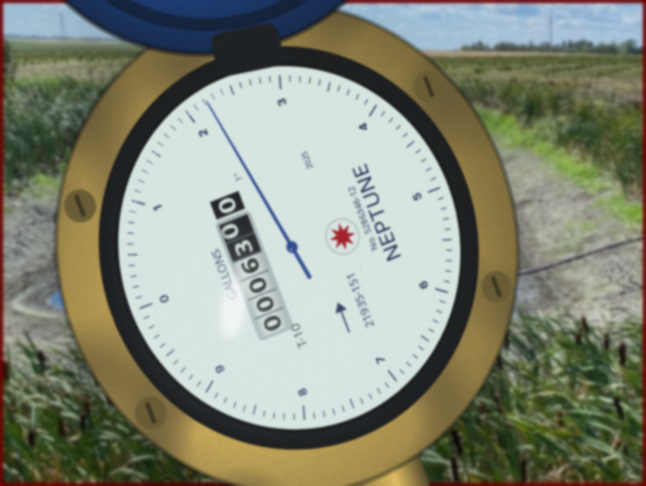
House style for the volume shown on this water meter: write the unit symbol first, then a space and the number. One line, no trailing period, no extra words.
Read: gal 6302.2
